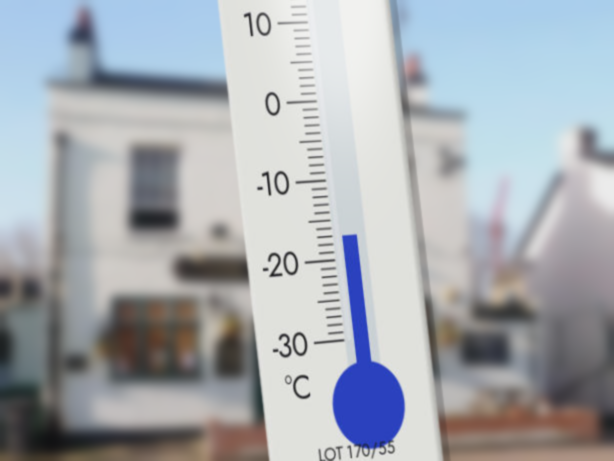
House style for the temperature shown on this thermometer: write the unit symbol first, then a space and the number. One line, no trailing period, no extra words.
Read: °C -17
